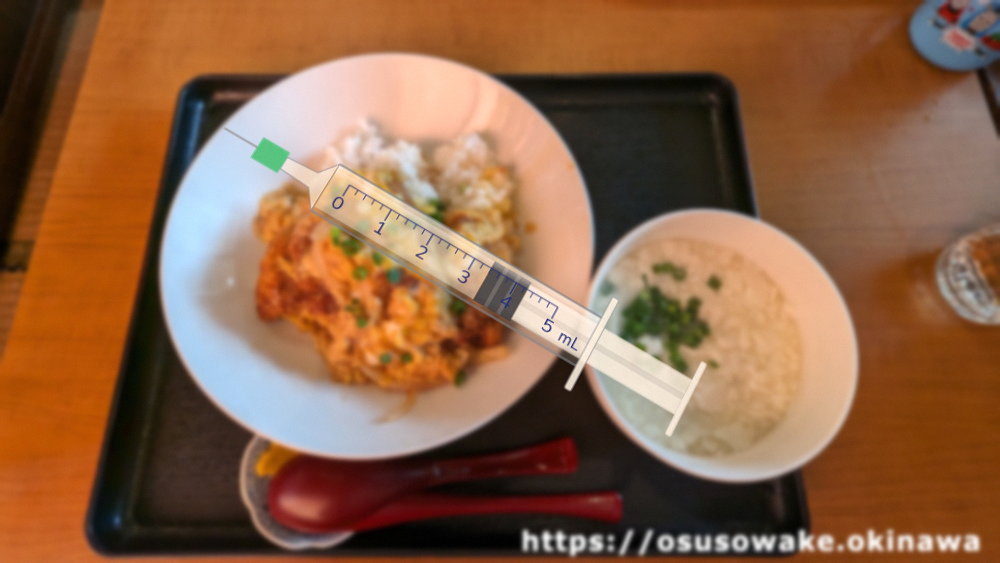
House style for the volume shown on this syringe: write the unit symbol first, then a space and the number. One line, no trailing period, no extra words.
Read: mL 3.4
